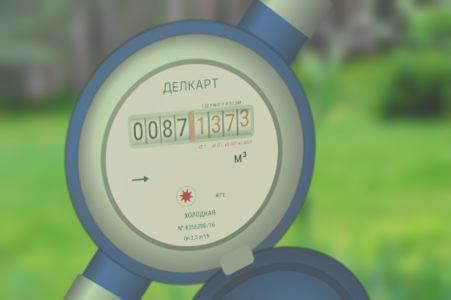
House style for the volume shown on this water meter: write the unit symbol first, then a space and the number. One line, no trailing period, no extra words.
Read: m³ 87.1373
